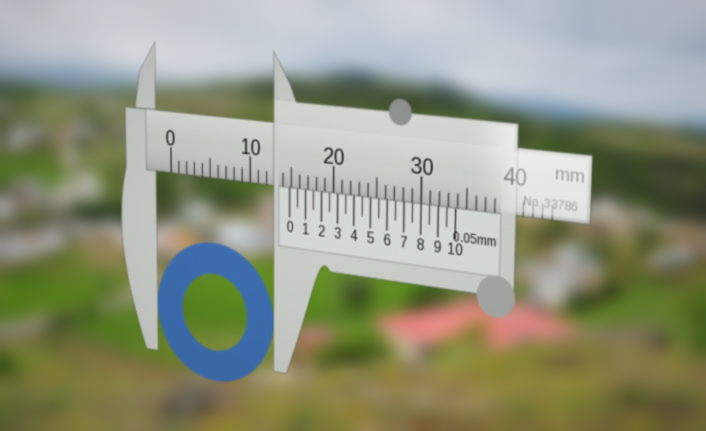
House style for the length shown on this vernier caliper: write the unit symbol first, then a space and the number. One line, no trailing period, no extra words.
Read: mm 14.8
